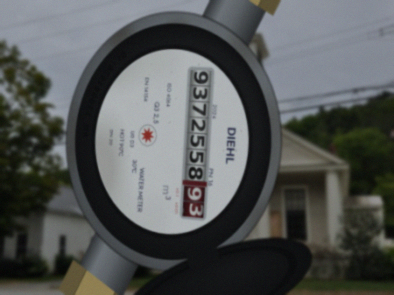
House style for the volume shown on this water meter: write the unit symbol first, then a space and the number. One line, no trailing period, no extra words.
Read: m³ 9372558.93
